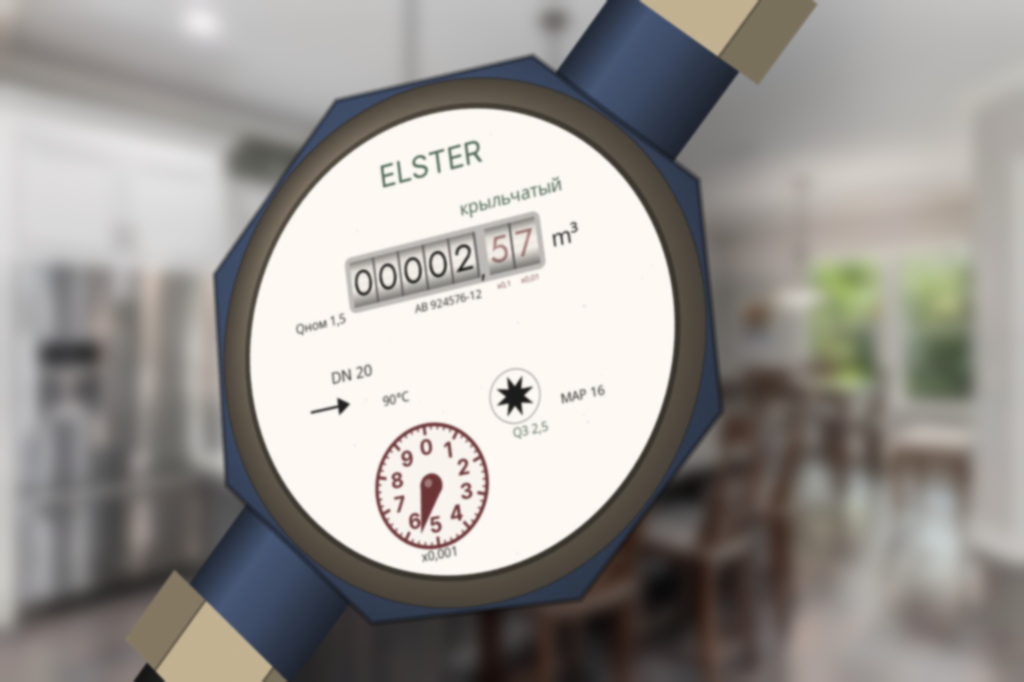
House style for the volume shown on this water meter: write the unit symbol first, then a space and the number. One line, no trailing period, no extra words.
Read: m³ 2.575
